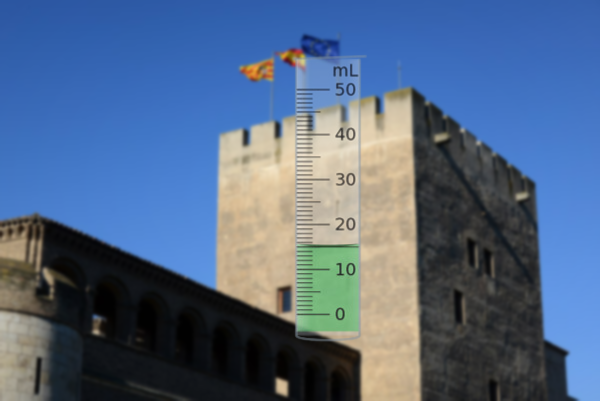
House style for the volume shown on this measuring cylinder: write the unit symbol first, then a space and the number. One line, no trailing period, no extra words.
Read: mL 15
